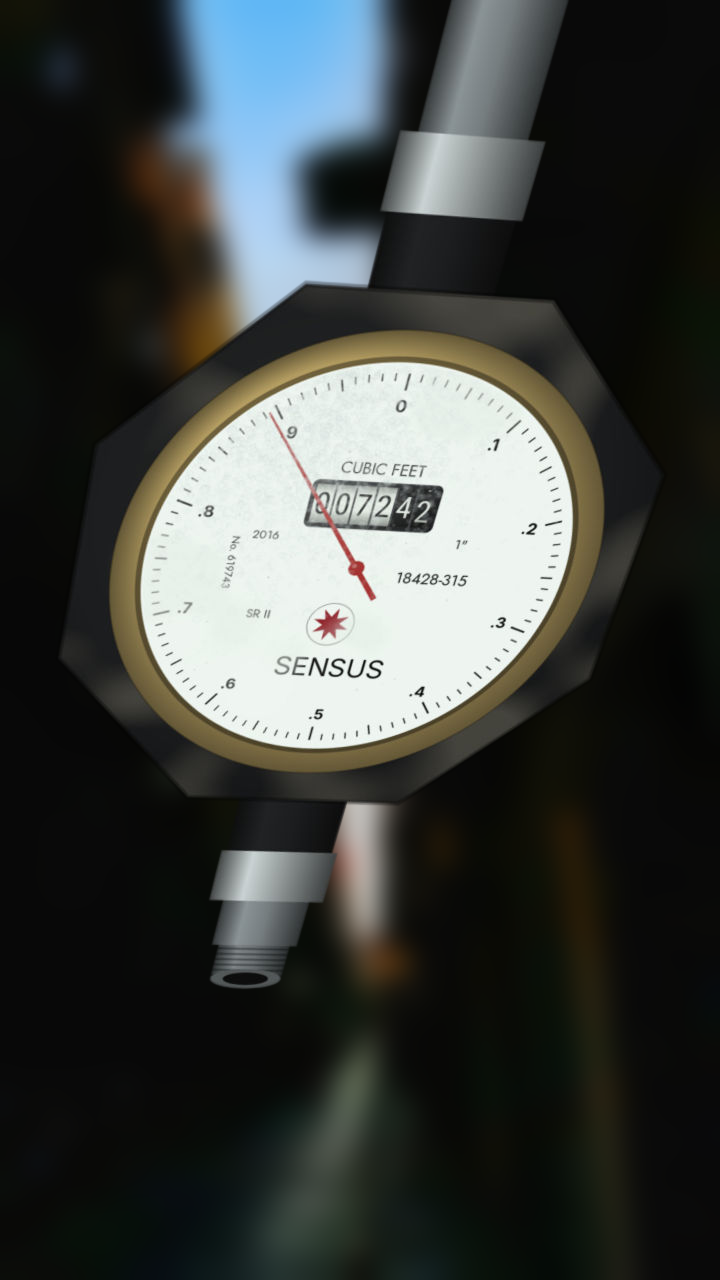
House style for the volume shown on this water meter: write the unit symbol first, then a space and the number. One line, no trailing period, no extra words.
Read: ft³ 7241.89
